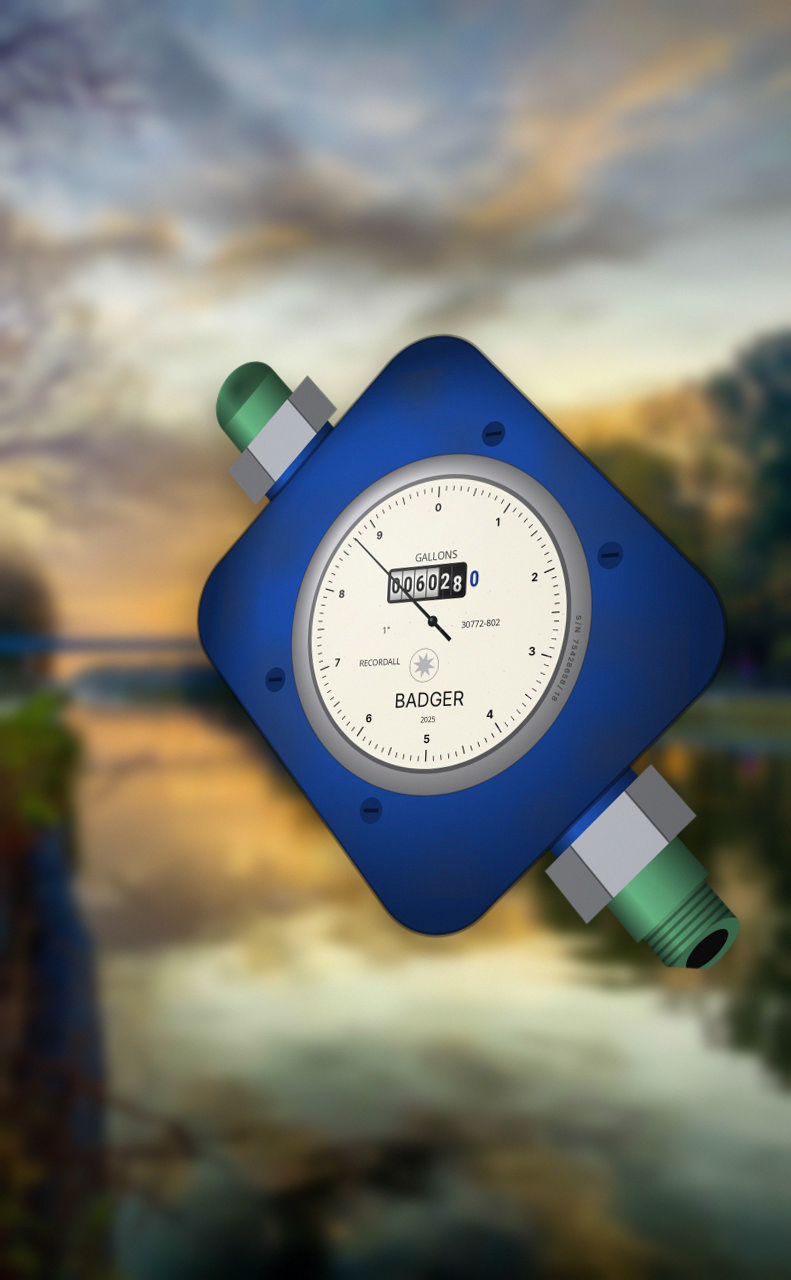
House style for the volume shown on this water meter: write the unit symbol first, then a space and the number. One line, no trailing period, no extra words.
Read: gal 60278.7
